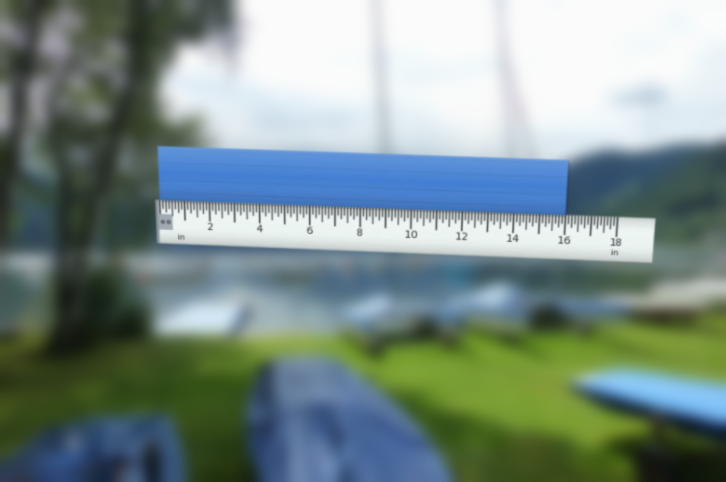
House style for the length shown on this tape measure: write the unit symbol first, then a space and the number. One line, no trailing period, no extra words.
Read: in 16
